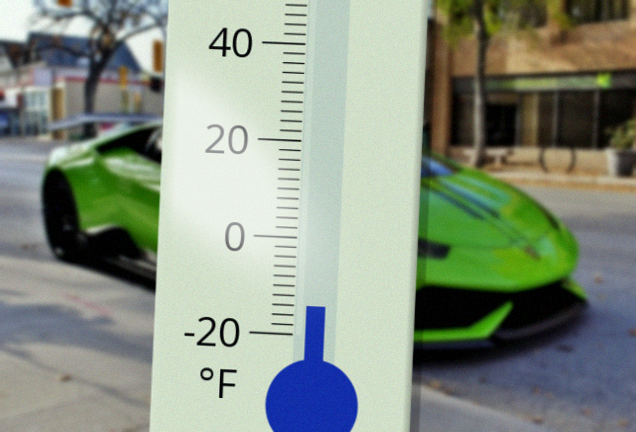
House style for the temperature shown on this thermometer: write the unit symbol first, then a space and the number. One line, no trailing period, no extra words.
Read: °F -14
